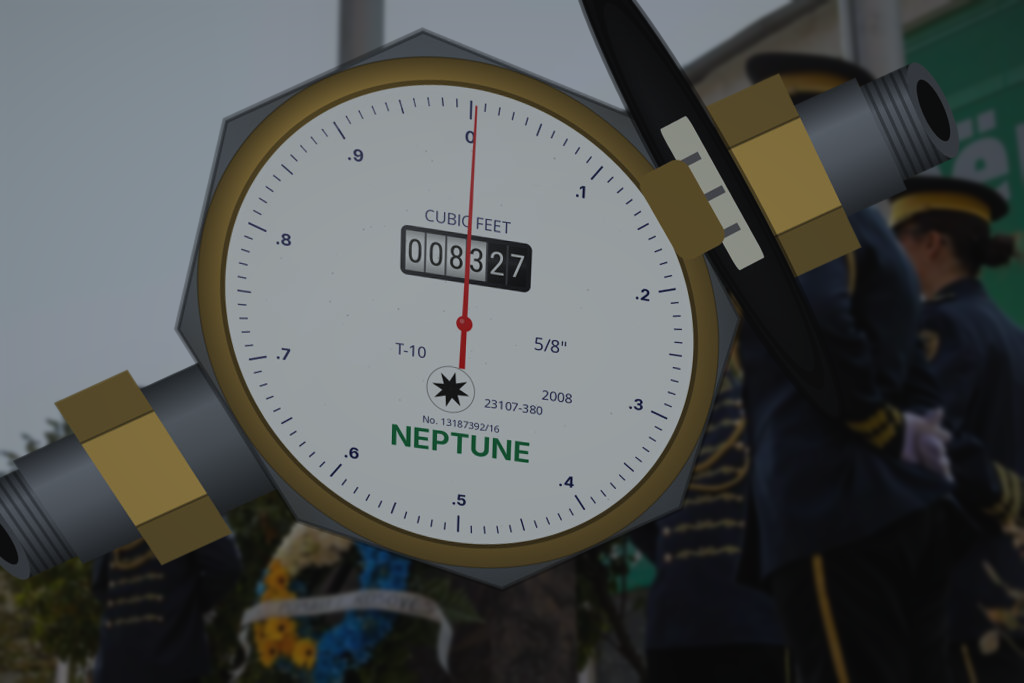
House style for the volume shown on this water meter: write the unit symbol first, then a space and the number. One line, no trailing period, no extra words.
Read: ft³ 8327.00
